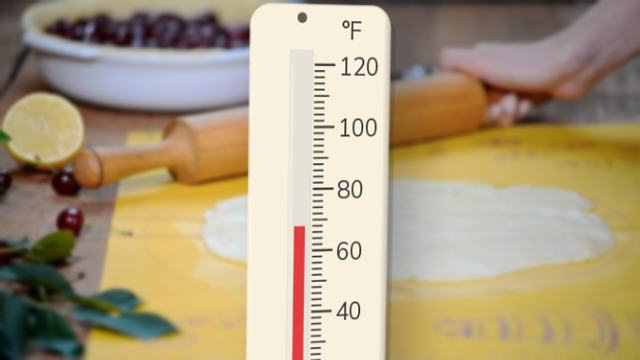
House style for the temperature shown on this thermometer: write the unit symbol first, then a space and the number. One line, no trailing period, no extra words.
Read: °F 68
